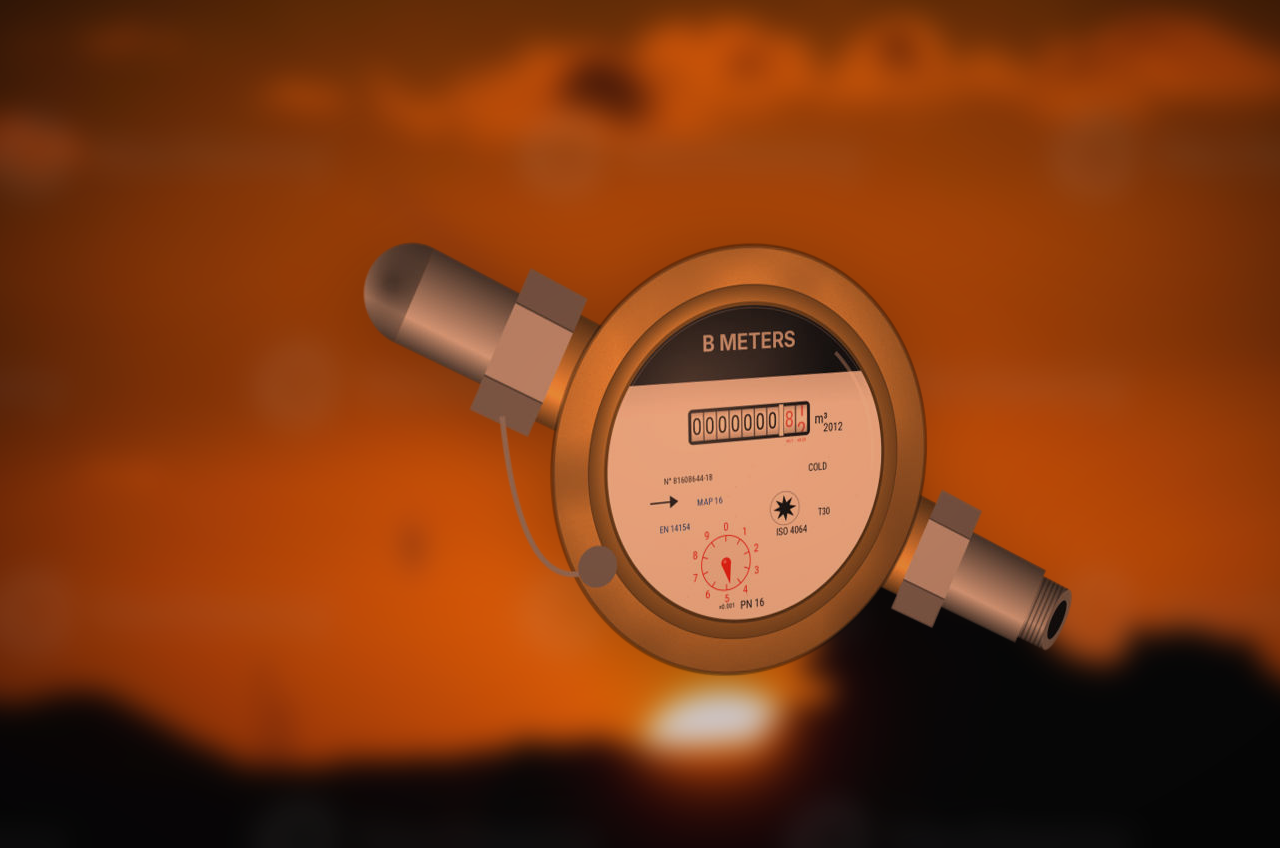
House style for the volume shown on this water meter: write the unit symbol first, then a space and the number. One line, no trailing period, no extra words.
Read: m³ 0.814
